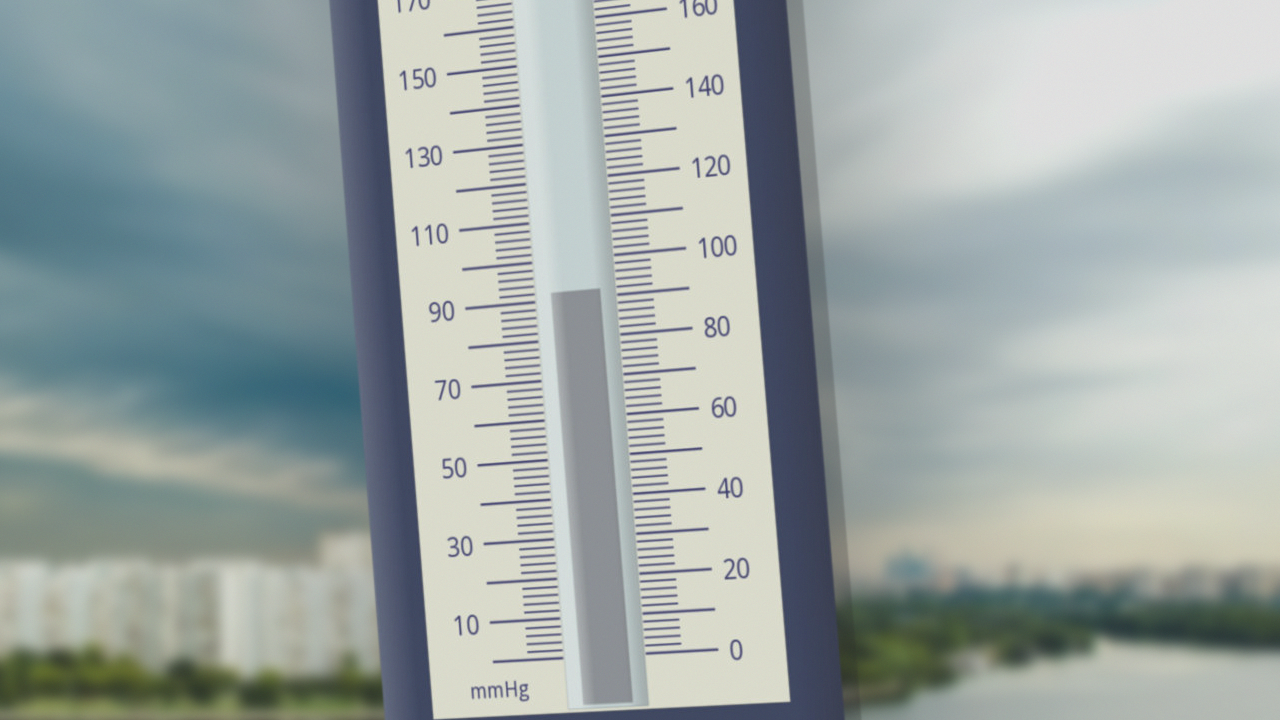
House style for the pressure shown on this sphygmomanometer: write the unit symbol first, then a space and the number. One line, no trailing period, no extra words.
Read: mmHg 92
